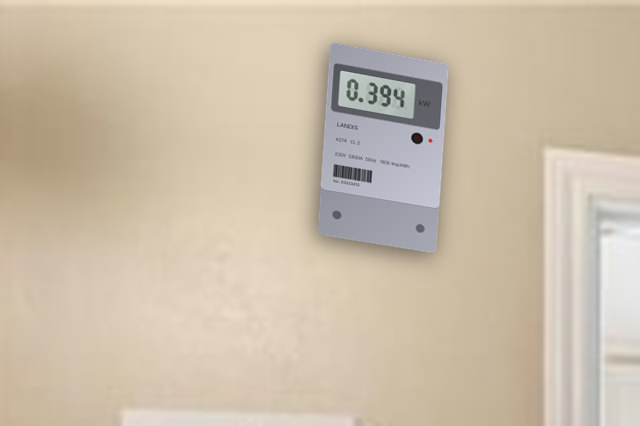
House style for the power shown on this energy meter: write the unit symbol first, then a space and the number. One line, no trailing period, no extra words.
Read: kW 0.394
